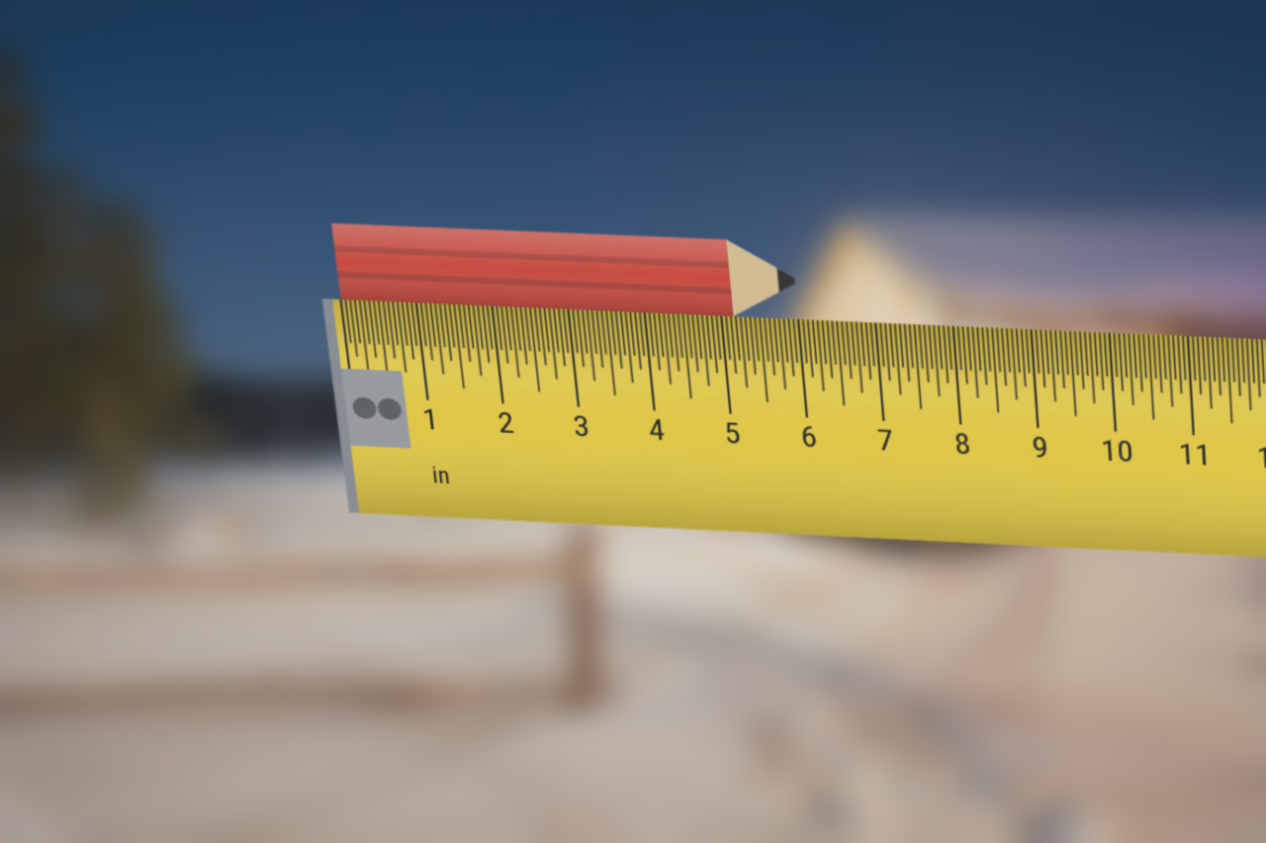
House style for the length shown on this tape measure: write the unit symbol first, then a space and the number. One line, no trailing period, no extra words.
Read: in 6
